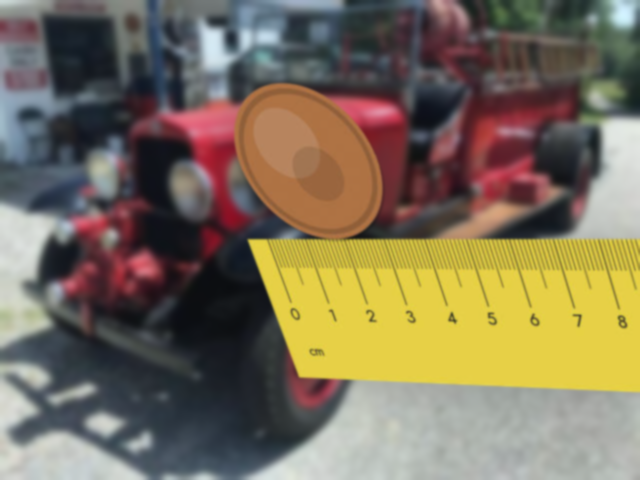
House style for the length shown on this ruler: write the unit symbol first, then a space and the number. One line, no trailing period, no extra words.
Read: cm 3.5
